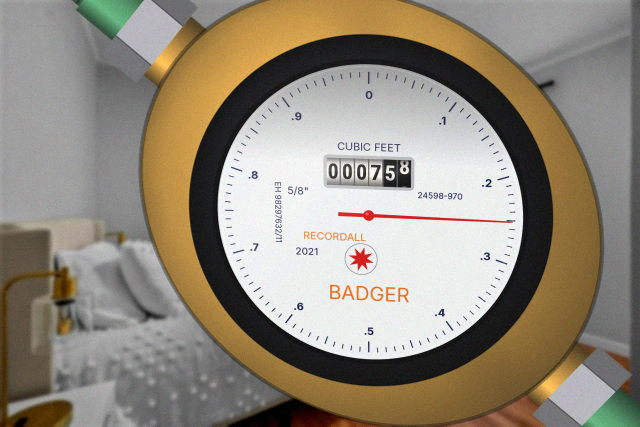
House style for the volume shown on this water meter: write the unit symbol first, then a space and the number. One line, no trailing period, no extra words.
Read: ft³ 758.25
